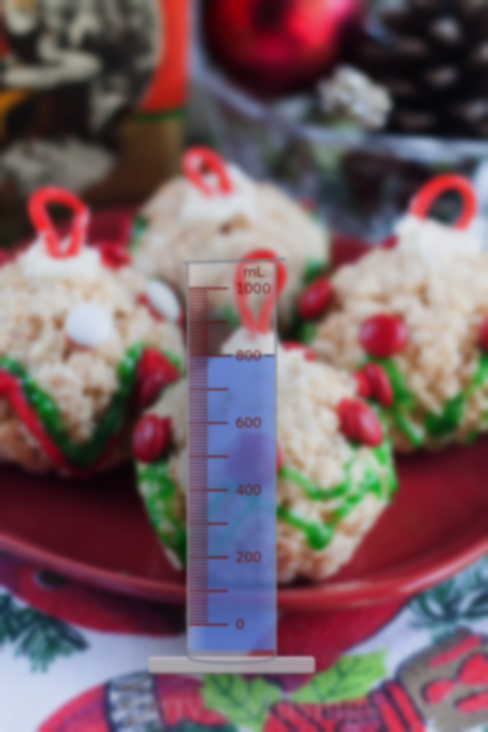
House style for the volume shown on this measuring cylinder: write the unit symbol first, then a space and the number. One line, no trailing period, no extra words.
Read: mL 800
